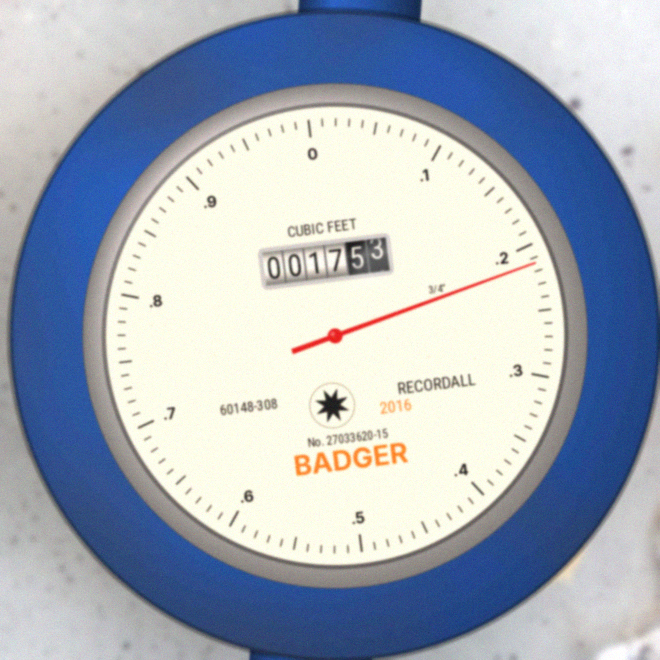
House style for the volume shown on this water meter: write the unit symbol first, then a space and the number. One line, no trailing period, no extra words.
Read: ft³ 1753.21
